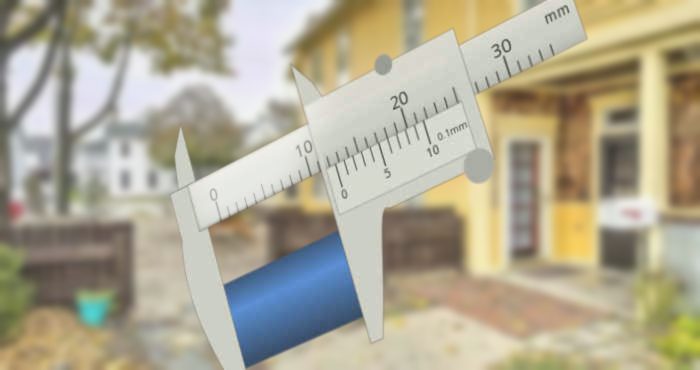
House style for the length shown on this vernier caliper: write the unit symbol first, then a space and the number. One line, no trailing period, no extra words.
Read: mm 12.6
